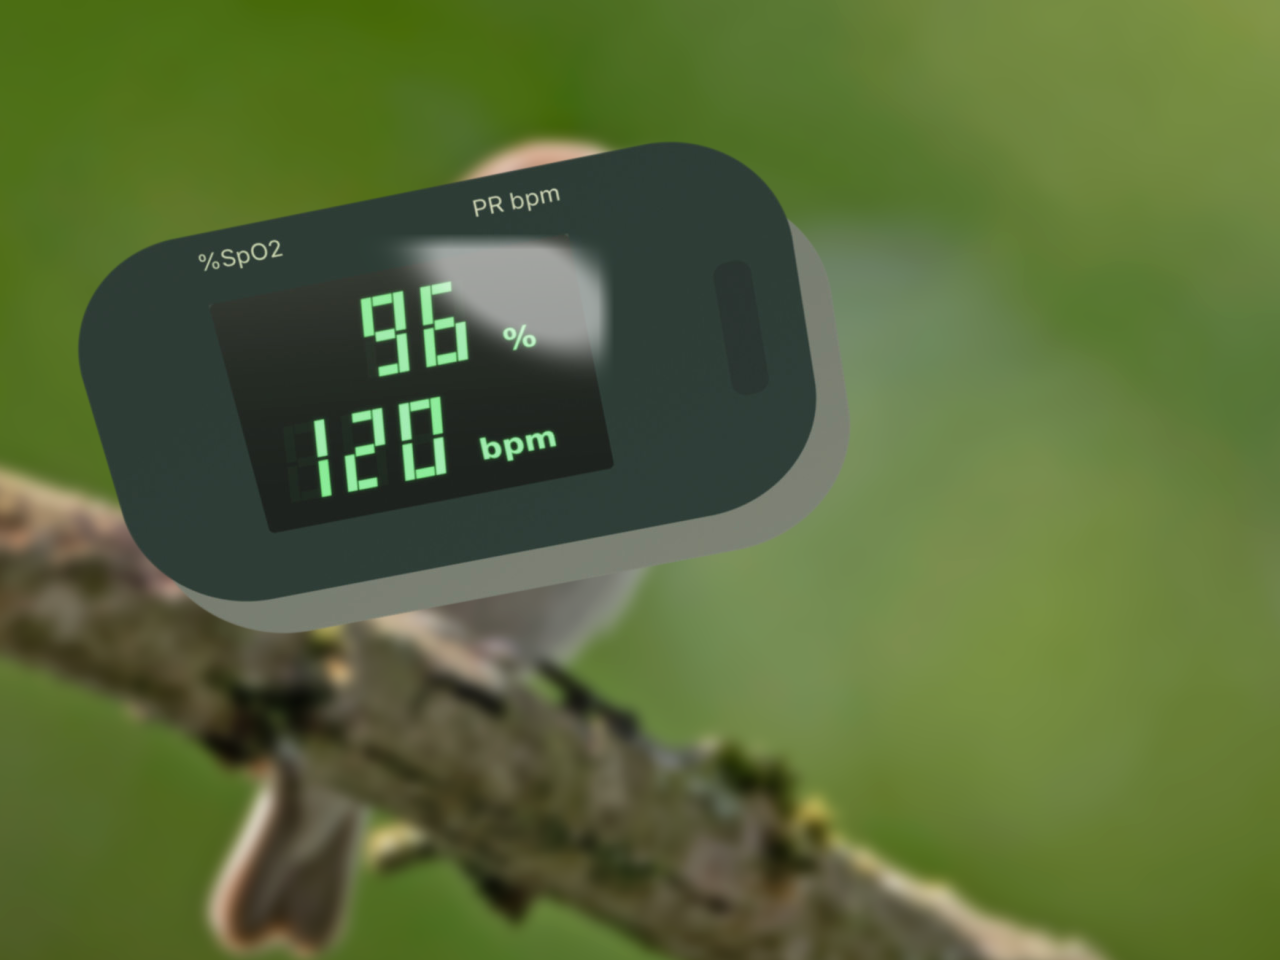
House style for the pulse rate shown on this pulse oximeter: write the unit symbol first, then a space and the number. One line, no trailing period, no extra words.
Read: bpm 120
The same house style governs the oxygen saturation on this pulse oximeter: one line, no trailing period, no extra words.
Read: % 96
